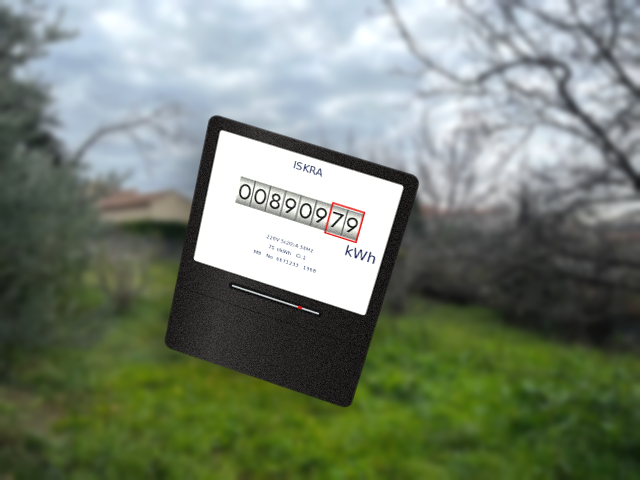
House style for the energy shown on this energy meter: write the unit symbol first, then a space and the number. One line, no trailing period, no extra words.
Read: kWh 8909.79
